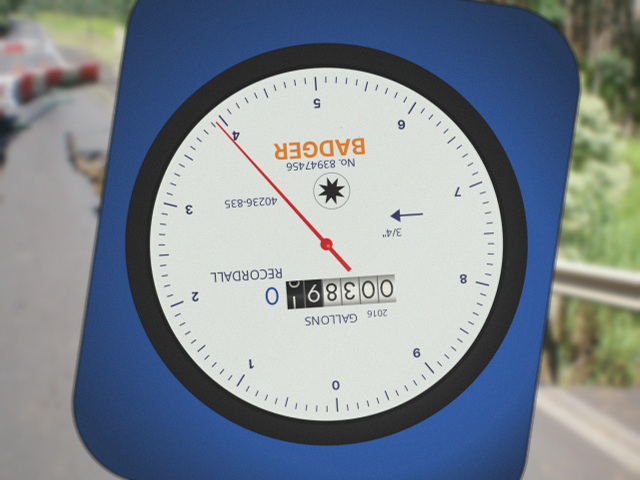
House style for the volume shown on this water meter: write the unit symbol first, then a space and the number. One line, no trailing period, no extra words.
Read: gal 38913.9
